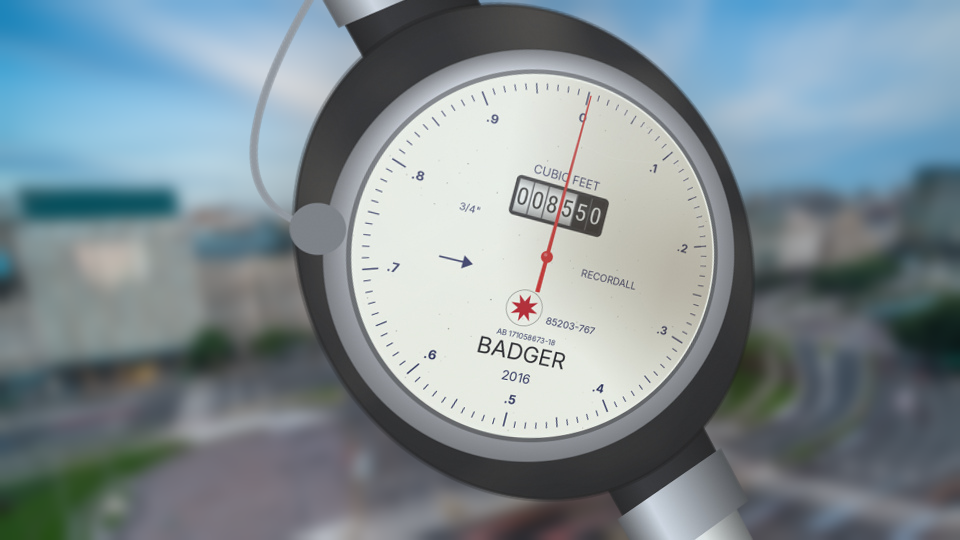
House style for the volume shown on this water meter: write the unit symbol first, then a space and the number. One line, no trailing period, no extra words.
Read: ft³ 8550.00
